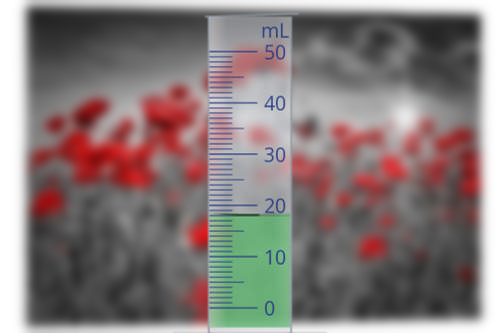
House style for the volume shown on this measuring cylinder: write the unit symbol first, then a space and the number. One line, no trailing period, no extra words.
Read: mL 18
